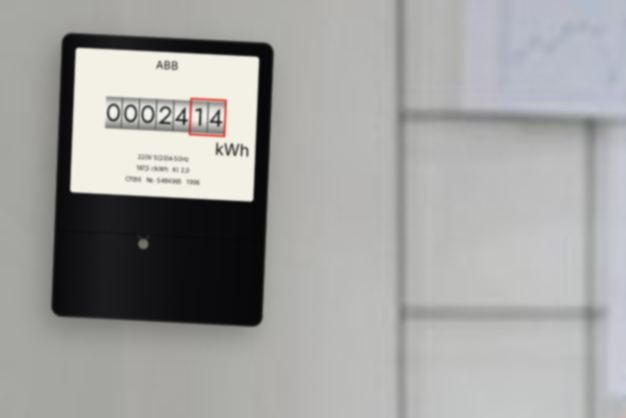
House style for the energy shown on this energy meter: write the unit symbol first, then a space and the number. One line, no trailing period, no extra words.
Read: kWh 24.14
